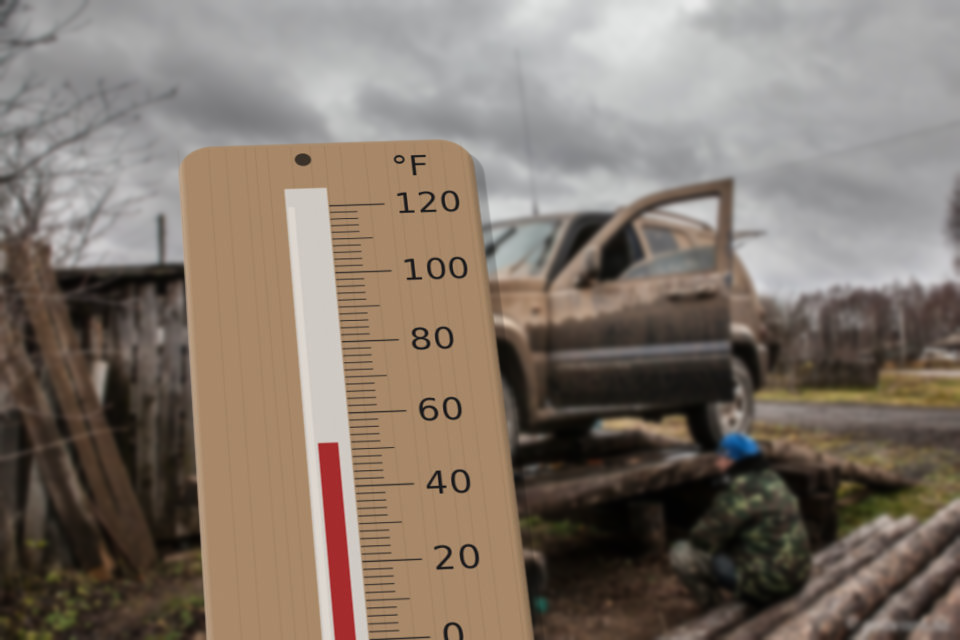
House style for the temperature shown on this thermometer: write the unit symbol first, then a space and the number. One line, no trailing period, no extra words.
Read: °F 52
